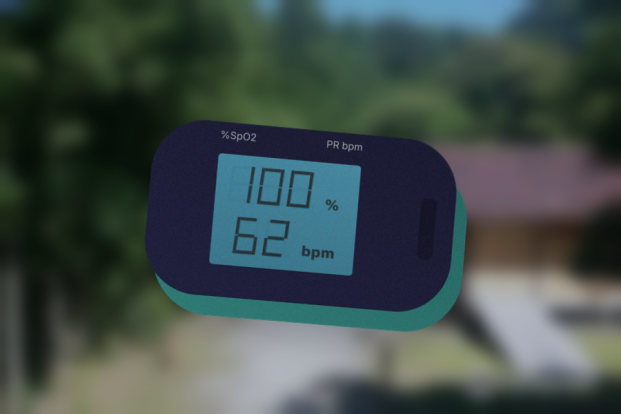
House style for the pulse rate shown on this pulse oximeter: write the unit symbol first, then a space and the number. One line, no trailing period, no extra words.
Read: bpm 62
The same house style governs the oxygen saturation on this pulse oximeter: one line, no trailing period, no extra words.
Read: % 100
